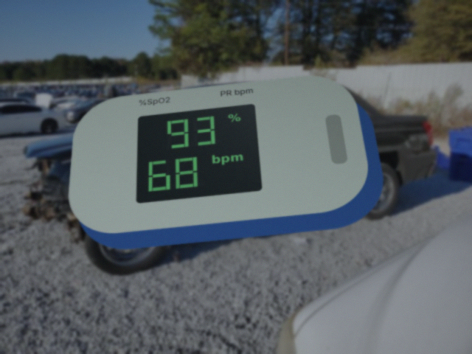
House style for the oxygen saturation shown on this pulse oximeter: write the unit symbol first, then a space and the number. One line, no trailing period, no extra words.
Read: % 93
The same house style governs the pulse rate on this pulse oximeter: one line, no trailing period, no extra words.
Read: bpm 68
